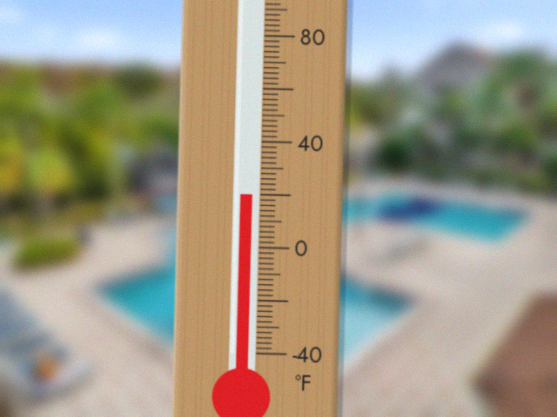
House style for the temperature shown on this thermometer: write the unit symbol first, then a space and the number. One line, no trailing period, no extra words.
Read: °F 20
